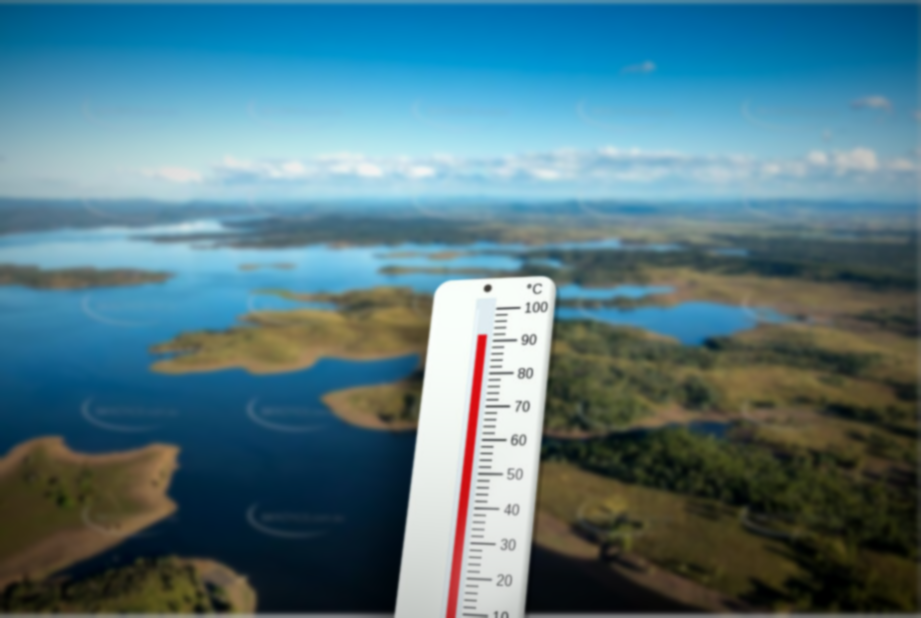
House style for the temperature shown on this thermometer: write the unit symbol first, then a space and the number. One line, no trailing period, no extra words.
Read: °C 92
